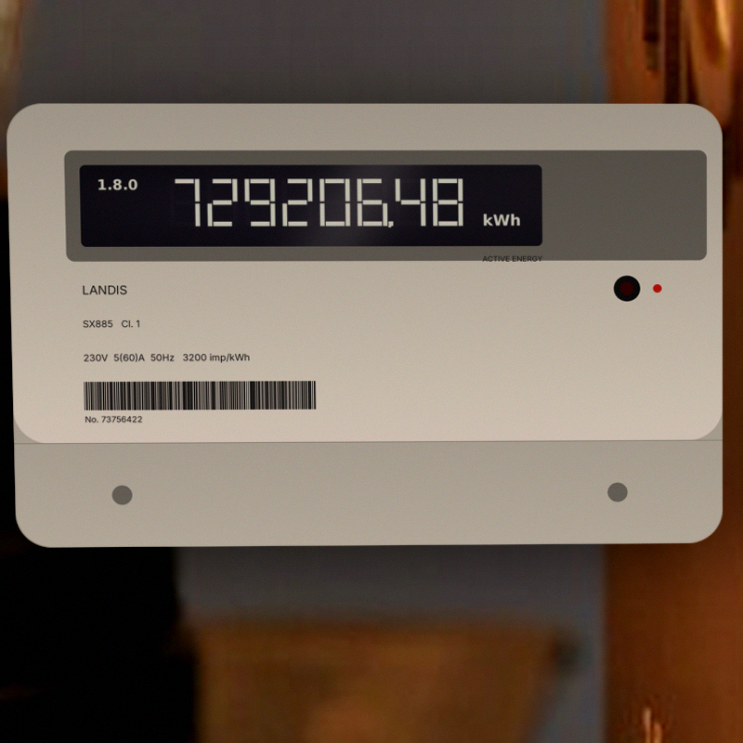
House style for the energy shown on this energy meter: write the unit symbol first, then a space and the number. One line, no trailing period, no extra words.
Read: kWh 729206.48
